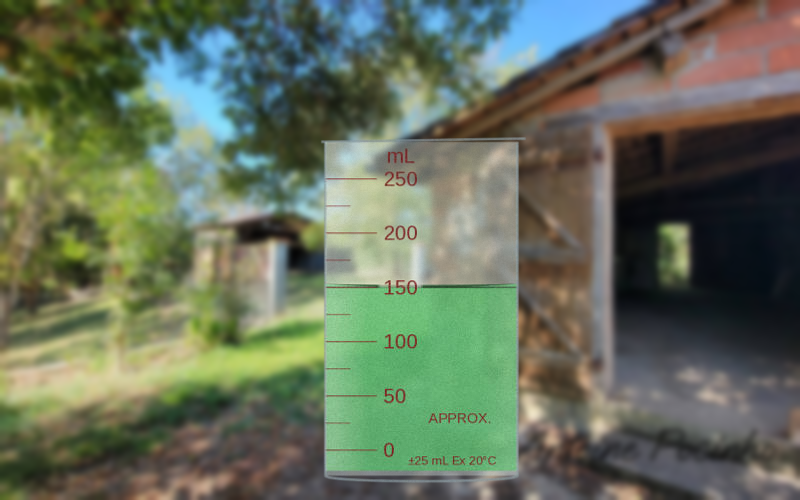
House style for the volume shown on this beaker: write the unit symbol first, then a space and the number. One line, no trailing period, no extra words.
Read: mL 150
